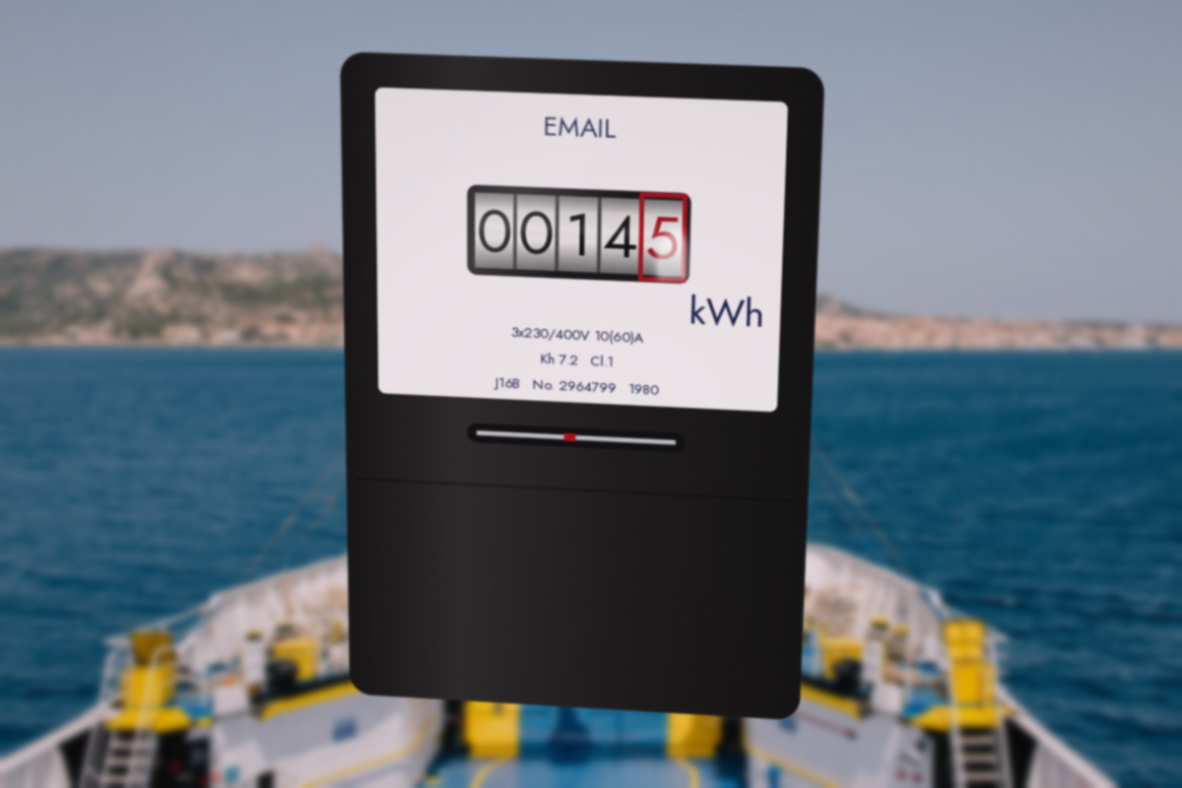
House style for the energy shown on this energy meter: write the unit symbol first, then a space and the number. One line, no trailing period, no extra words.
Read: kWh 14.5
